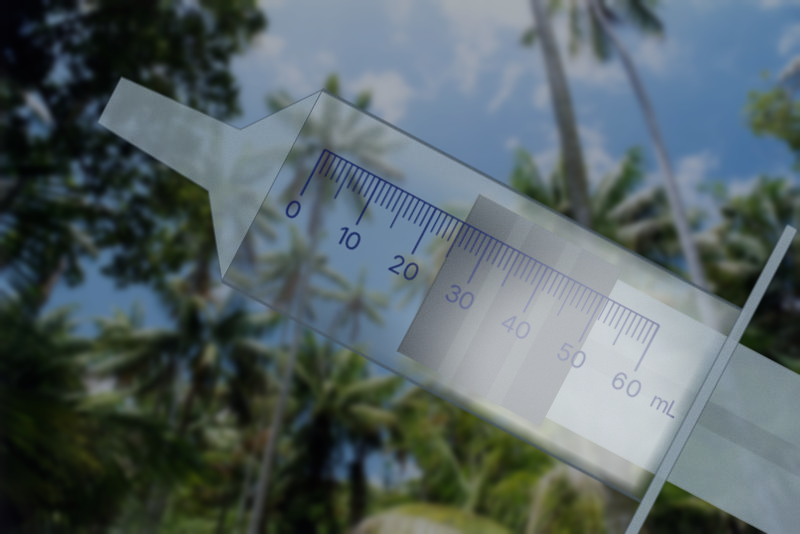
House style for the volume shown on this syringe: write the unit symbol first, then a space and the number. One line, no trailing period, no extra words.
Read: mL 25
